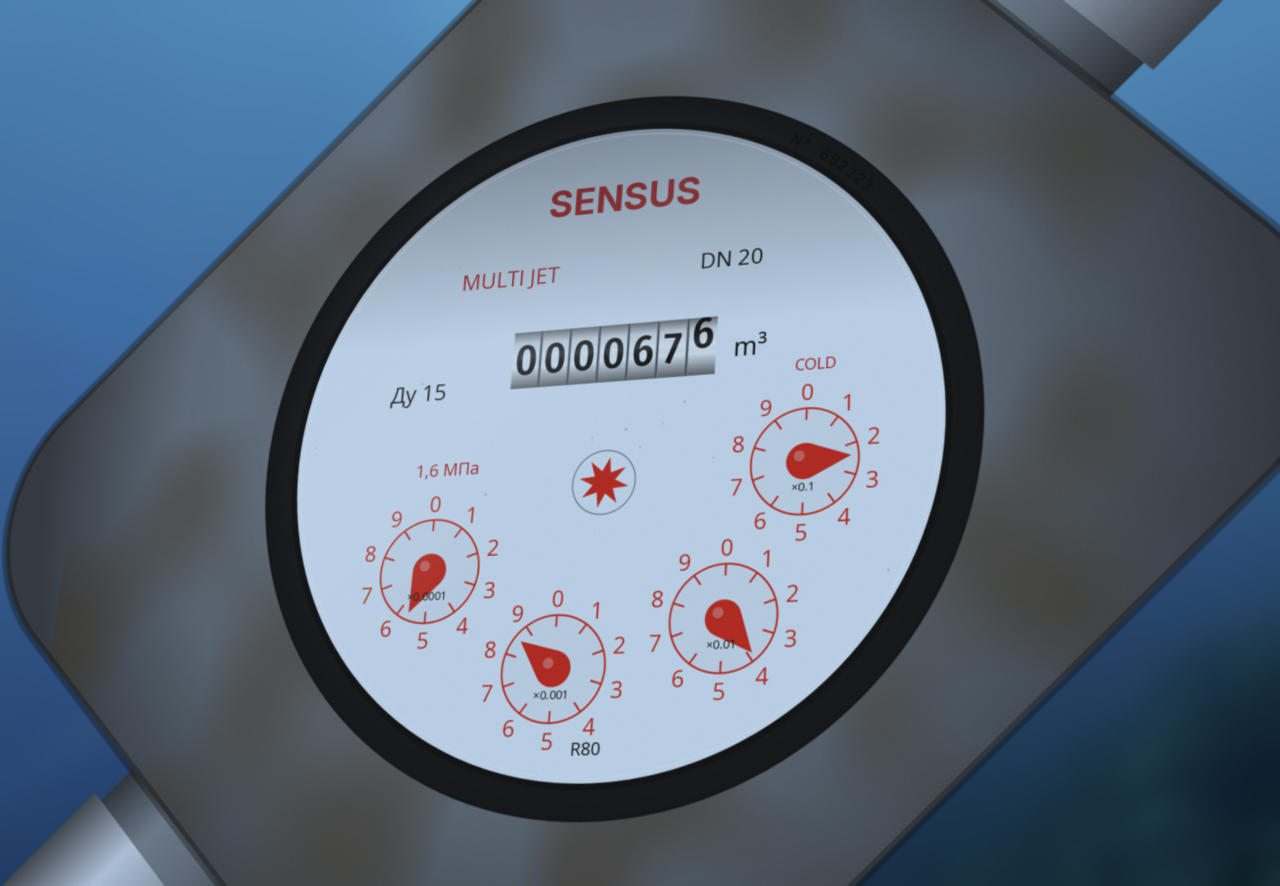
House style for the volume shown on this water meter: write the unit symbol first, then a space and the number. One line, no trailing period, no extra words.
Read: m³ 676.2385
